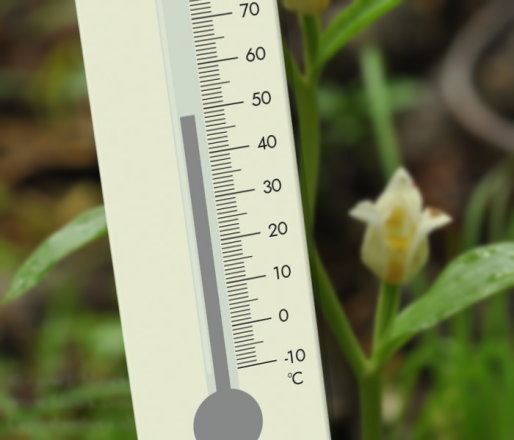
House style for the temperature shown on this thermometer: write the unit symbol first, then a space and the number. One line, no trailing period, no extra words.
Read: °C 49
